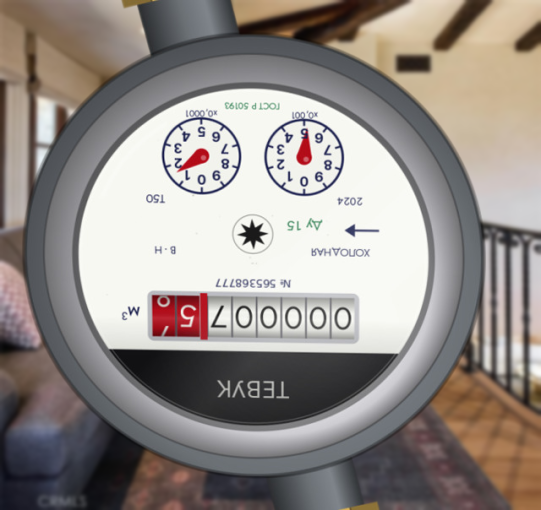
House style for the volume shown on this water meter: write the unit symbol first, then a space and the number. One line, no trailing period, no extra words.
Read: m³ 7.5751
